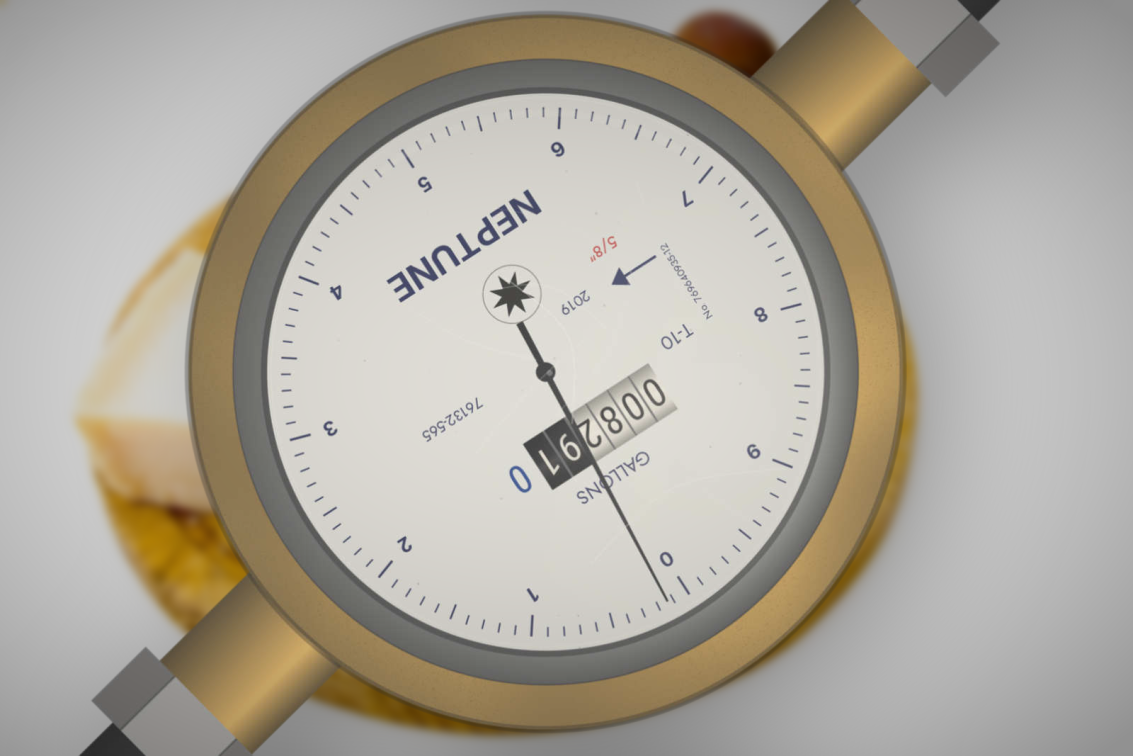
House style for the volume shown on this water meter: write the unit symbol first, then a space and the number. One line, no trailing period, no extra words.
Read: gal 82910.1
